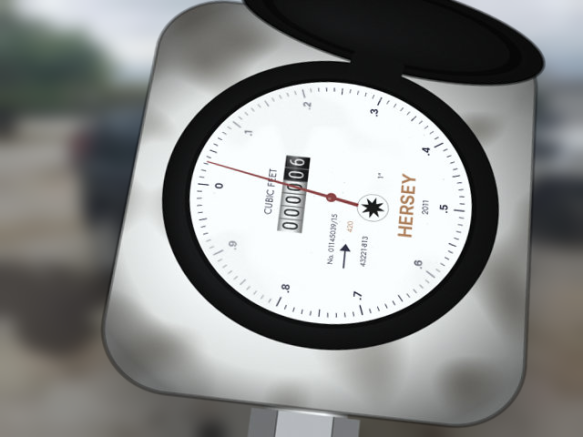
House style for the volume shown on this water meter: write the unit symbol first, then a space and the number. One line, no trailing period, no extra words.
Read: ft³ 6.03
